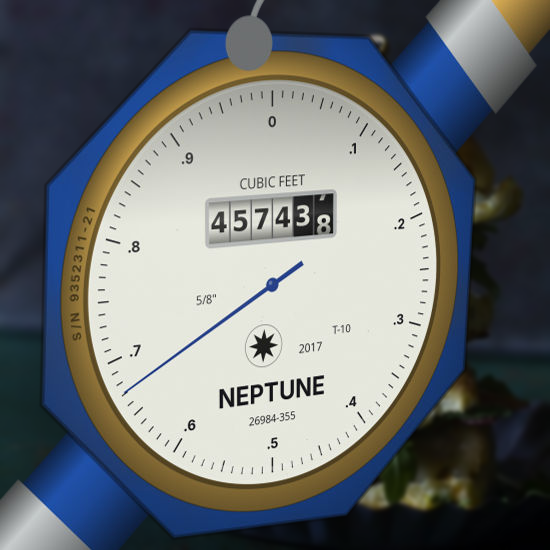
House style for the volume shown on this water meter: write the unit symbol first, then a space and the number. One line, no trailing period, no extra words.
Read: ft³ 457437.67
